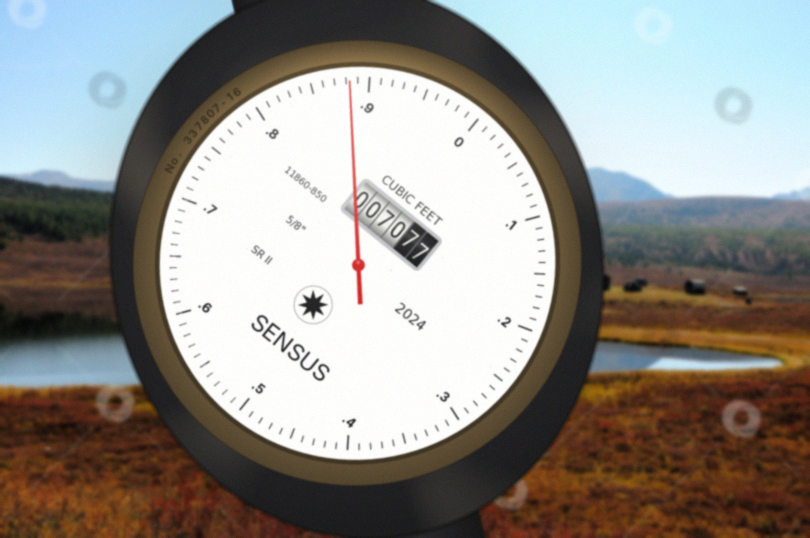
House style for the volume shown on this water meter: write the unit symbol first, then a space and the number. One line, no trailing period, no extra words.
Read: ft³ 7076.88
